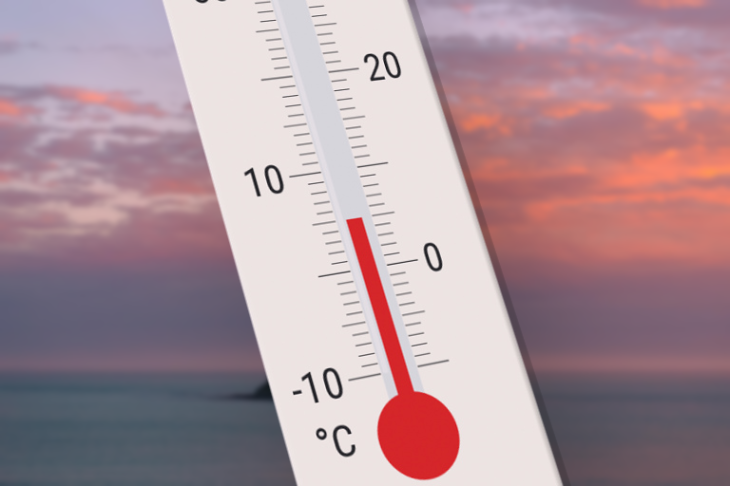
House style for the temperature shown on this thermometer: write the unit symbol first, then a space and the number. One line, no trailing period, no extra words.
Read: °C 5
